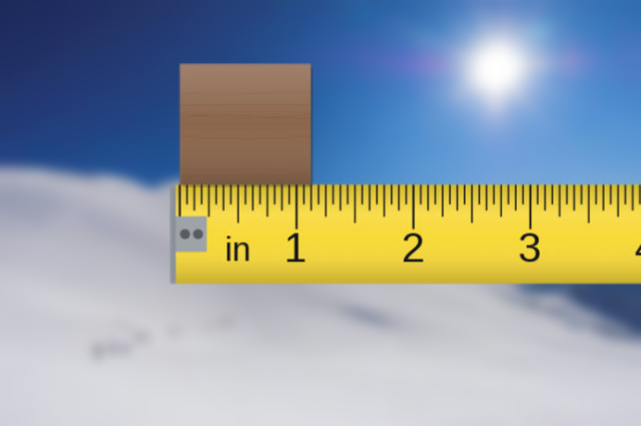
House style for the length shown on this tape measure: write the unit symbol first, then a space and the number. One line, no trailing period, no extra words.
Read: in 1.125
